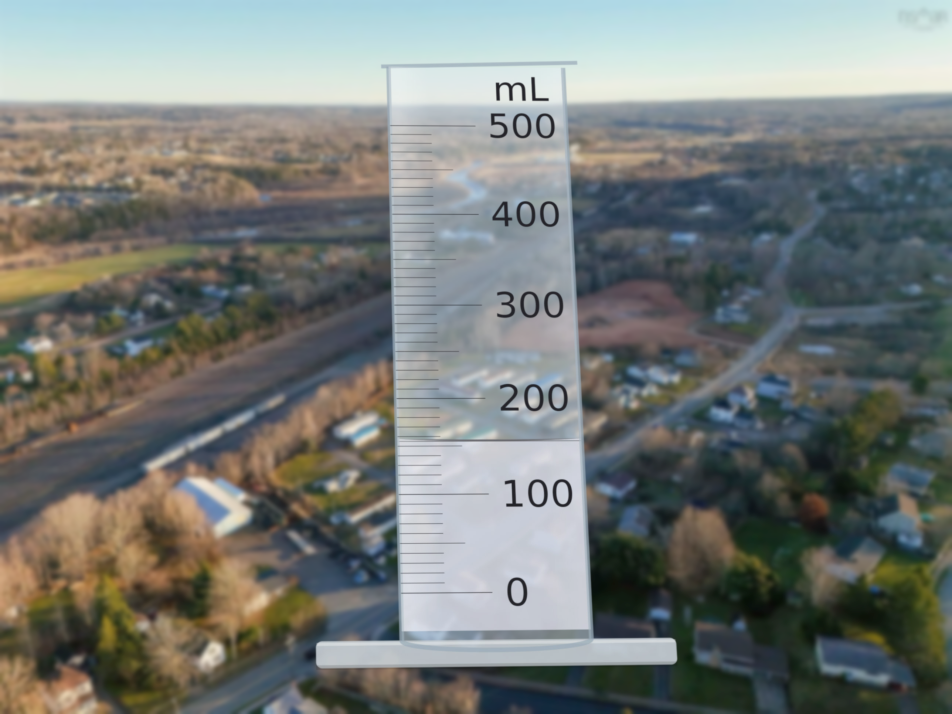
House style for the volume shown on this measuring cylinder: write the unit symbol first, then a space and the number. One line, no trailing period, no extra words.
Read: mL 155
